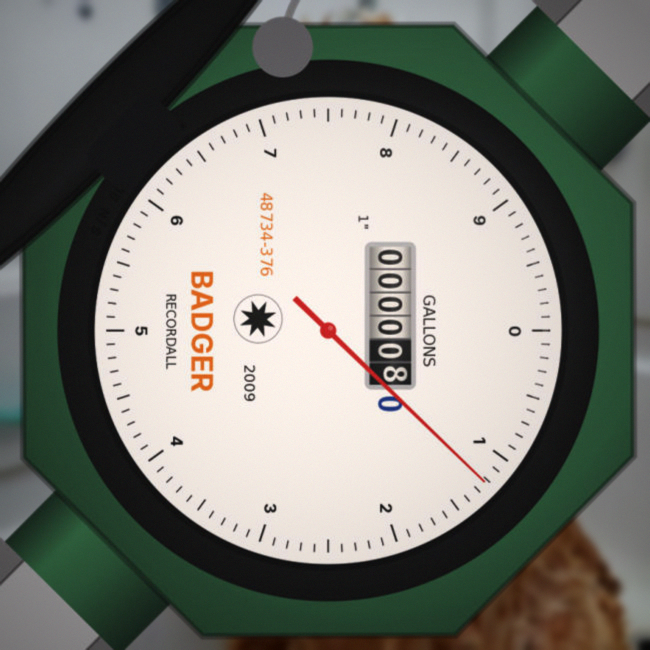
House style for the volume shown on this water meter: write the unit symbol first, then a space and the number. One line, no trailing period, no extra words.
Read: gal 81.2
